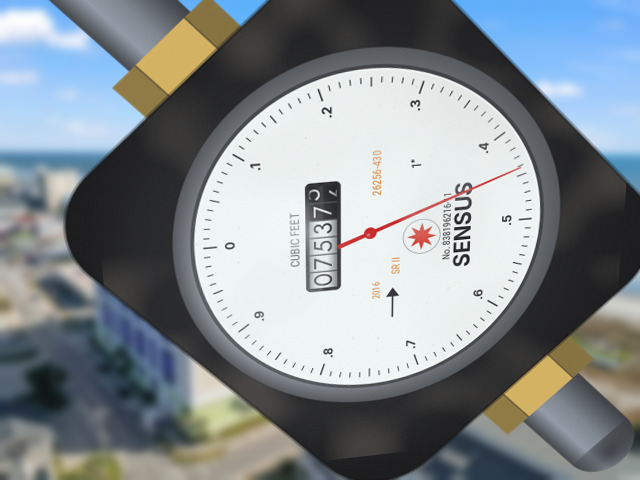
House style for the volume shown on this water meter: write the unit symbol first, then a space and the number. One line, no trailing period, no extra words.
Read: ft³ 75375.44
